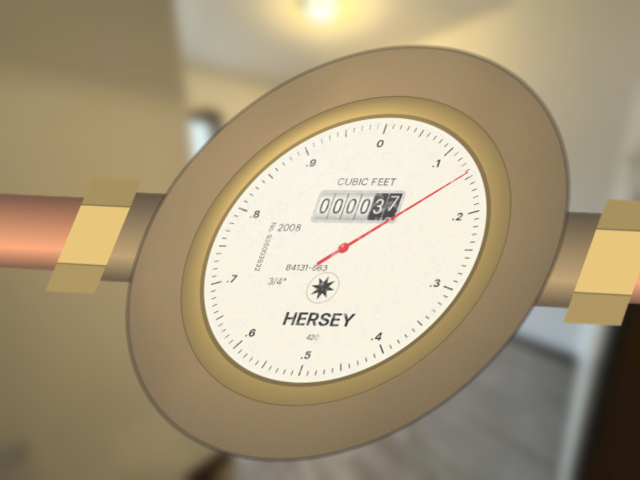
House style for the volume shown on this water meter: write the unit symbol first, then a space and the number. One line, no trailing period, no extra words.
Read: ft³ 37.14
